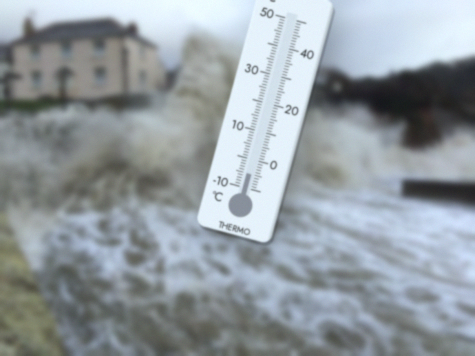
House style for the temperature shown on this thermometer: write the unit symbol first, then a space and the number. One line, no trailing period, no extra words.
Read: °C -5
